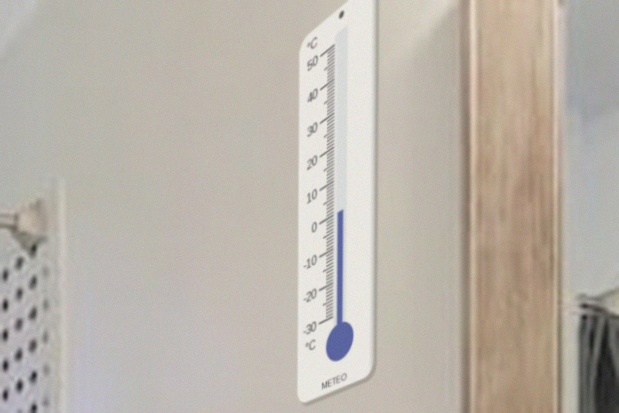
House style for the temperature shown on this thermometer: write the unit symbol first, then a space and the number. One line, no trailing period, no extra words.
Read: °C 0
